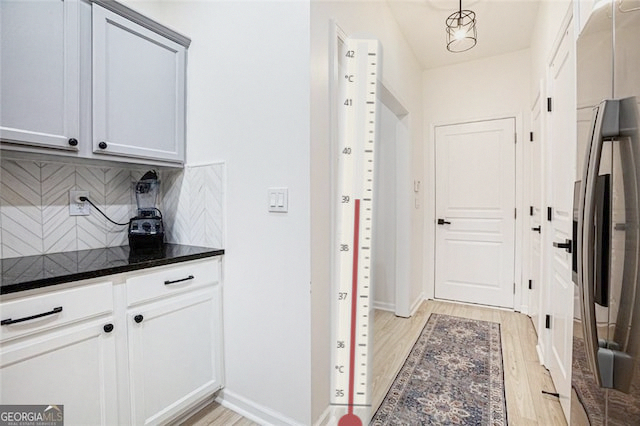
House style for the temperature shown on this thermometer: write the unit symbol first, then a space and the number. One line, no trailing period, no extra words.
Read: °C 39
